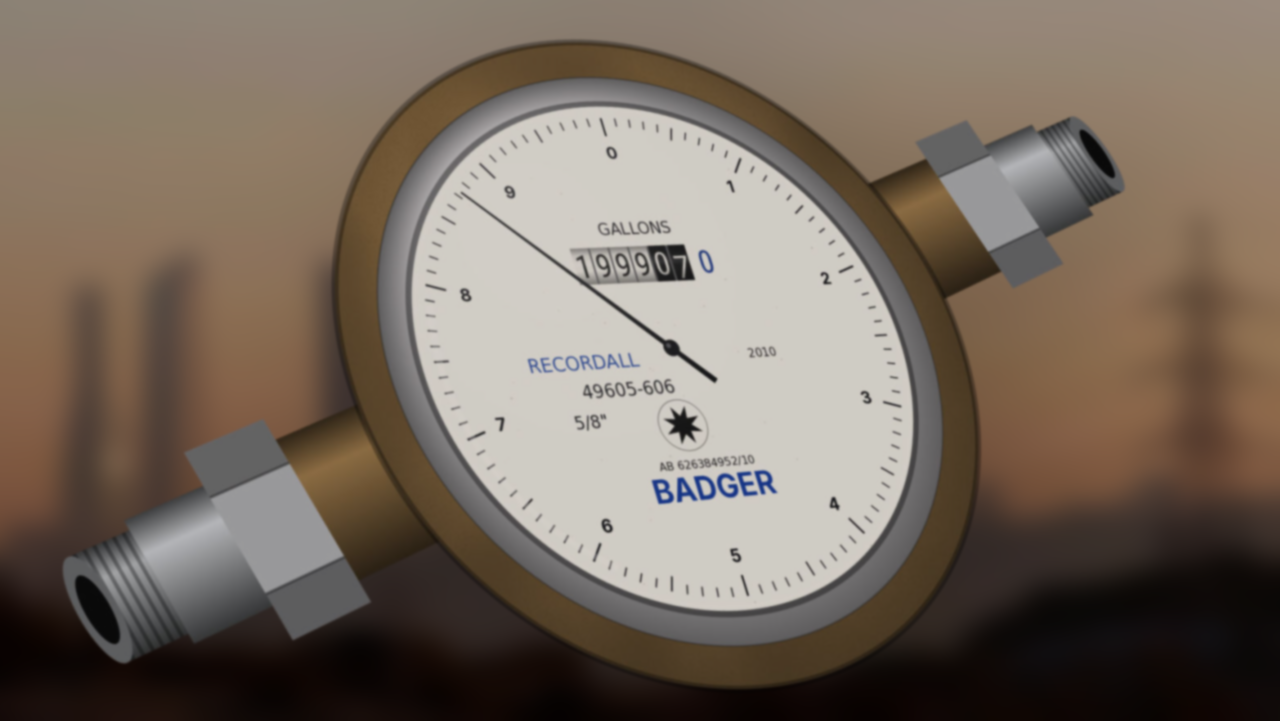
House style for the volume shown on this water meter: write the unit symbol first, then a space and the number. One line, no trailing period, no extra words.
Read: gal 1999068.7
